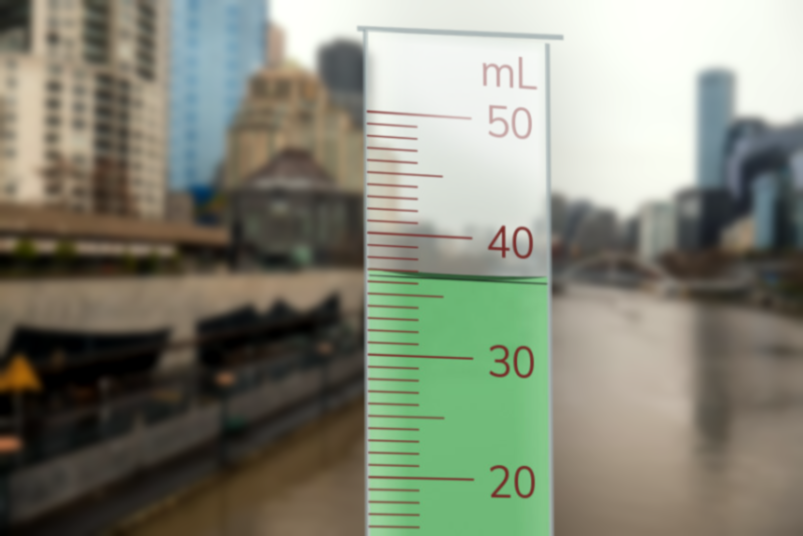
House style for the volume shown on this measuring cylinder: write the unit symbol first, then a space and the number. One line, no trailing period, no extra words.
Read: mL 36.5
